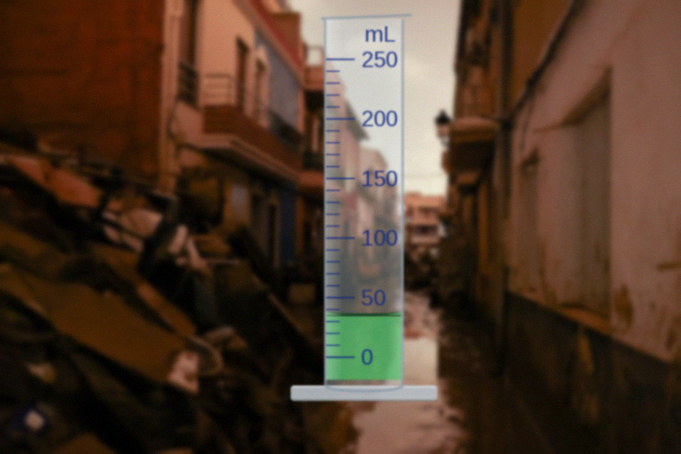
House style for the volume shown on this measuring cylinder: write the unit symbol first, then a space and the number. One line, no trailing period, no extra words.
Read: mL 35
